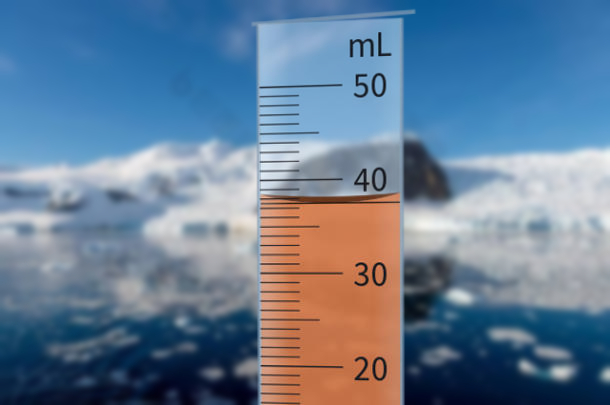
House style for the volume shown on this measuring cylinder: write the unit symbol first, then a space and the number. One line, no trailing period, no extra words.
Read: mL 37.5
